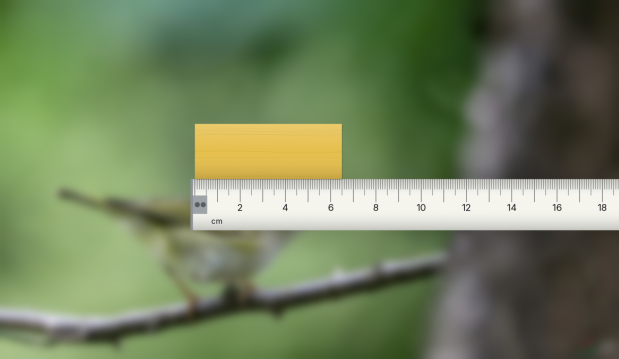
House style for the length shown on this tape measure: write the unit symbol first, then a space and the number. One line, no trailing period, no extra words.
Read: cm 6.5
